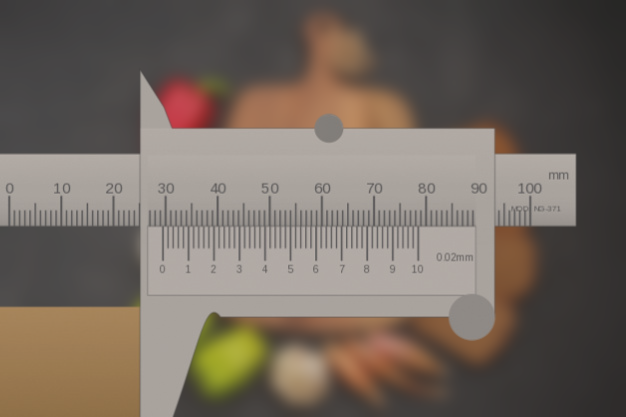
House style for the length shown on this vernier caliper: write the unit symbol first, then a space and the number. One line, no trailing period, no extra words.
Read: mm 29.5
